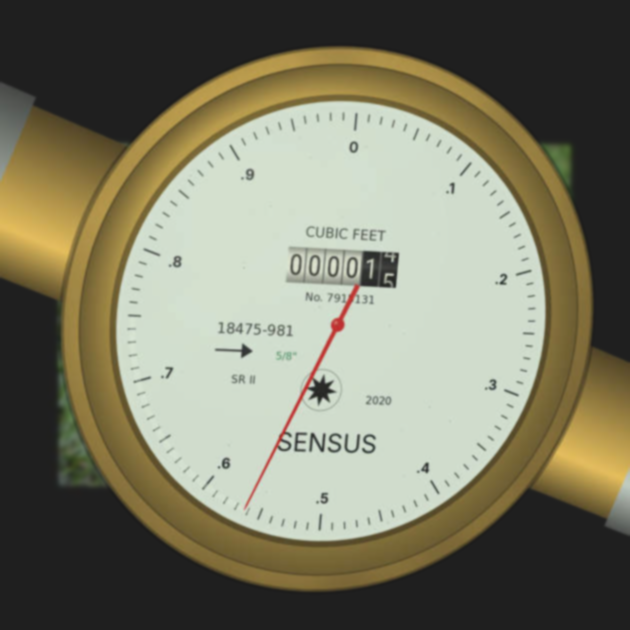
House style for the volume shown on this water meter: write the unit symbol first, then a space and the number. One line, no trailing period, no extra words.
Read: ft³ 14.56
